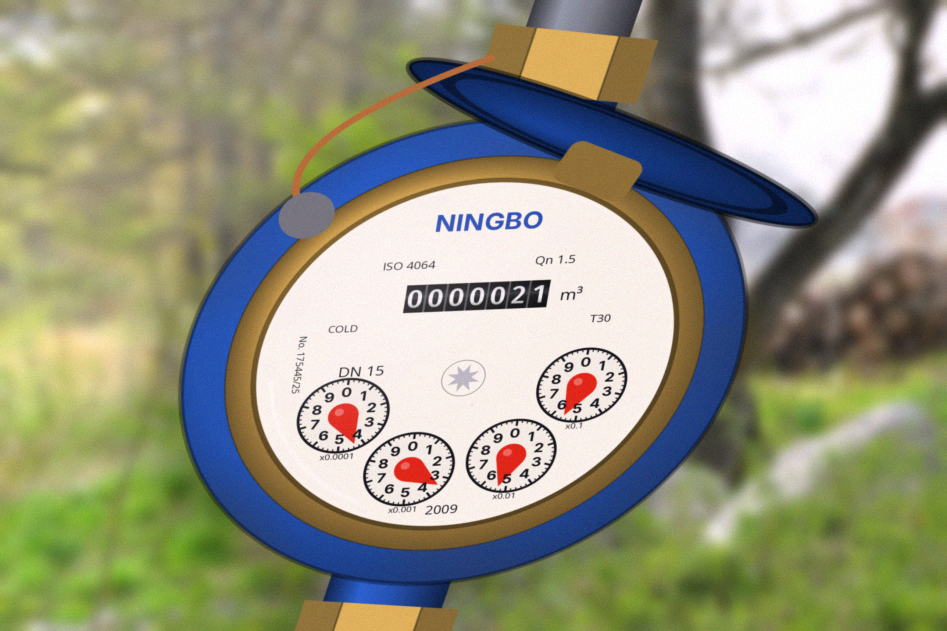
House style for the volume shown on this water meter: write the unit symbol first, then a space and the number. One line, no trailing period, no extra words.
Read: m³ 21.5534
